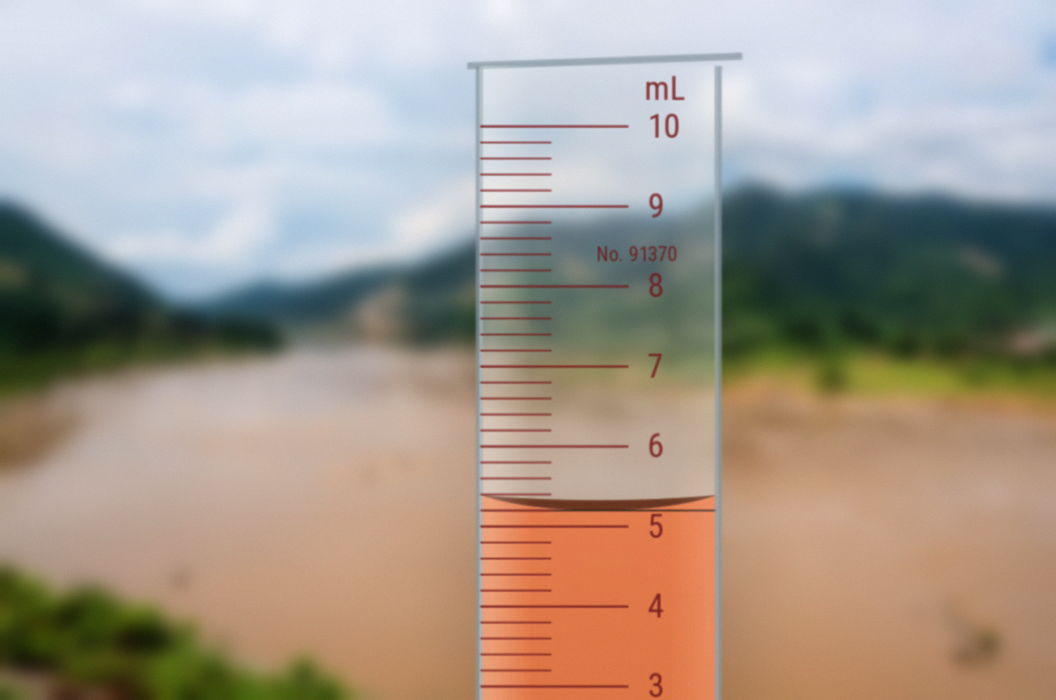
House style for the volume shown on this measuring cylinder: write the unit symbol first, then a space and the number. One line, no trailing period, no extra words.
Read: mL 5.2
